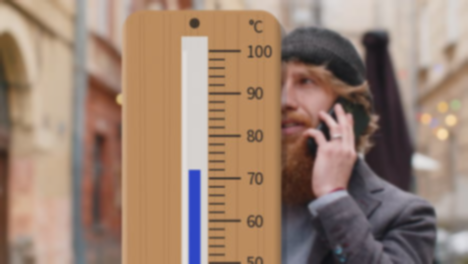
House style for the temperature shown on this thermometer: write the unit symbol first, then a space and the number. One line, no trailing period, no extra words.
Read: °C 72
